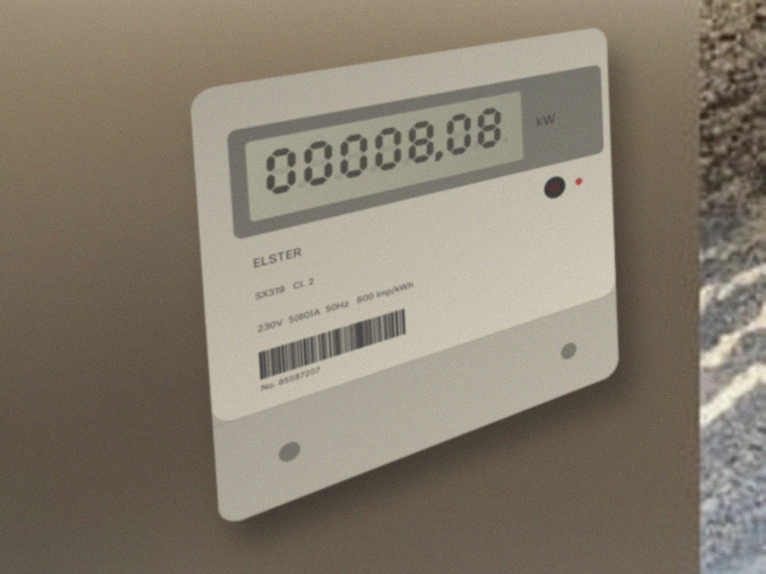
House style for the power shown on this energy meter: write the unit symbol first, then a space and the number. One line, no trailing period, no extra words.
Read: kW 8.08
